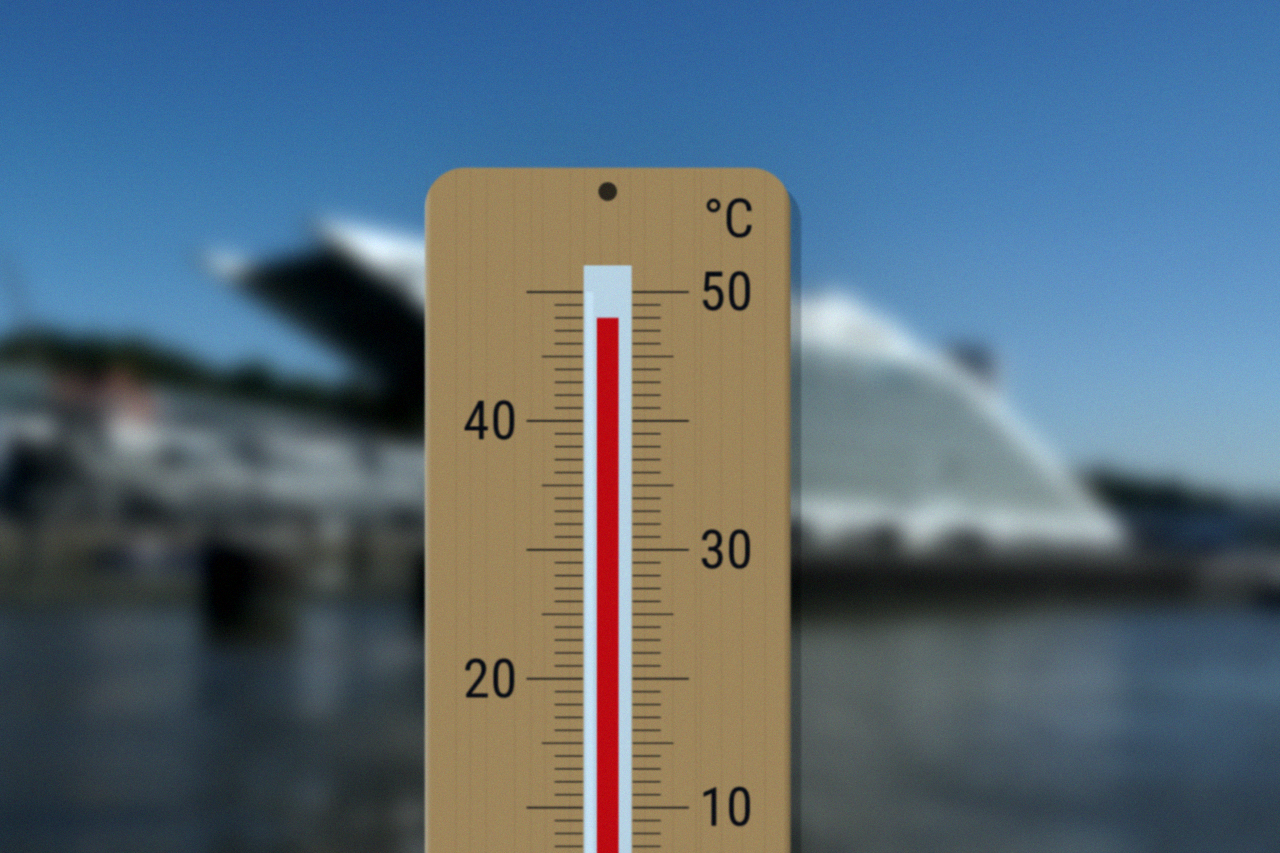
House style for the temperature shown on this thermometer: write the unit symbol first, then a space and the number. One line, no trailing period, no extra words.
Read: °C 48
